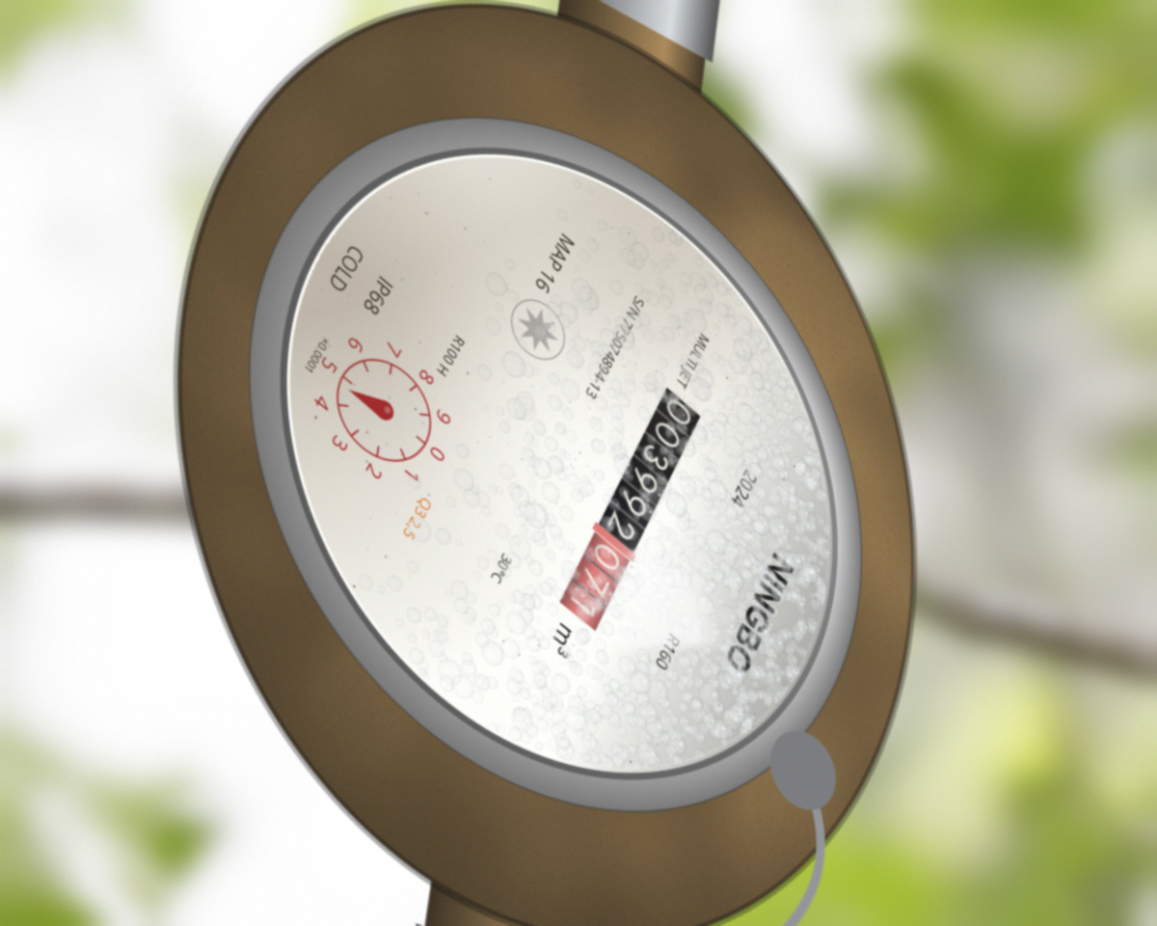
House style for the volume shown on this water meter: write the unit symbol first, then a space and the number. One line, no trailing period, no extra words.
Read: m³ 3992.0714
